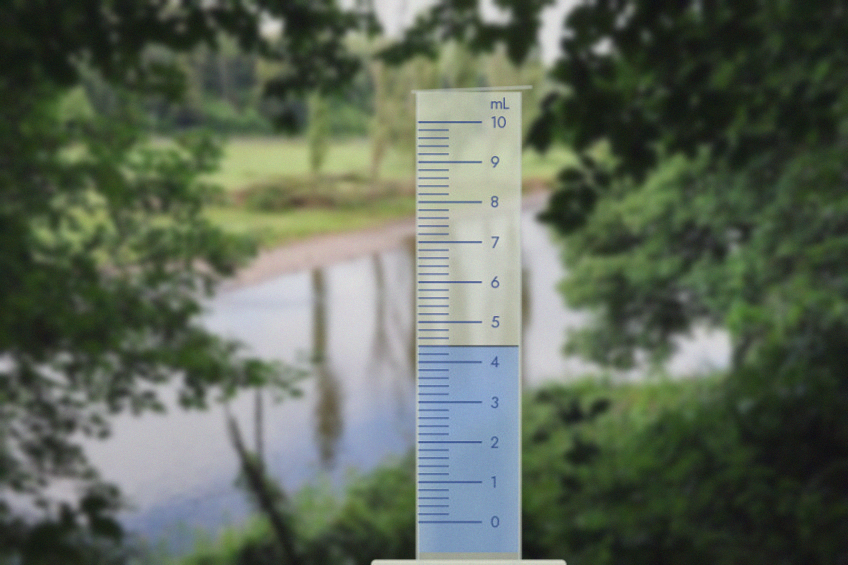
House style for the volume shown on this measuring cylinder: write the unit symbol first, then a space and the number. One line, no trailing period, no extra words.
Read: mL 4.4
